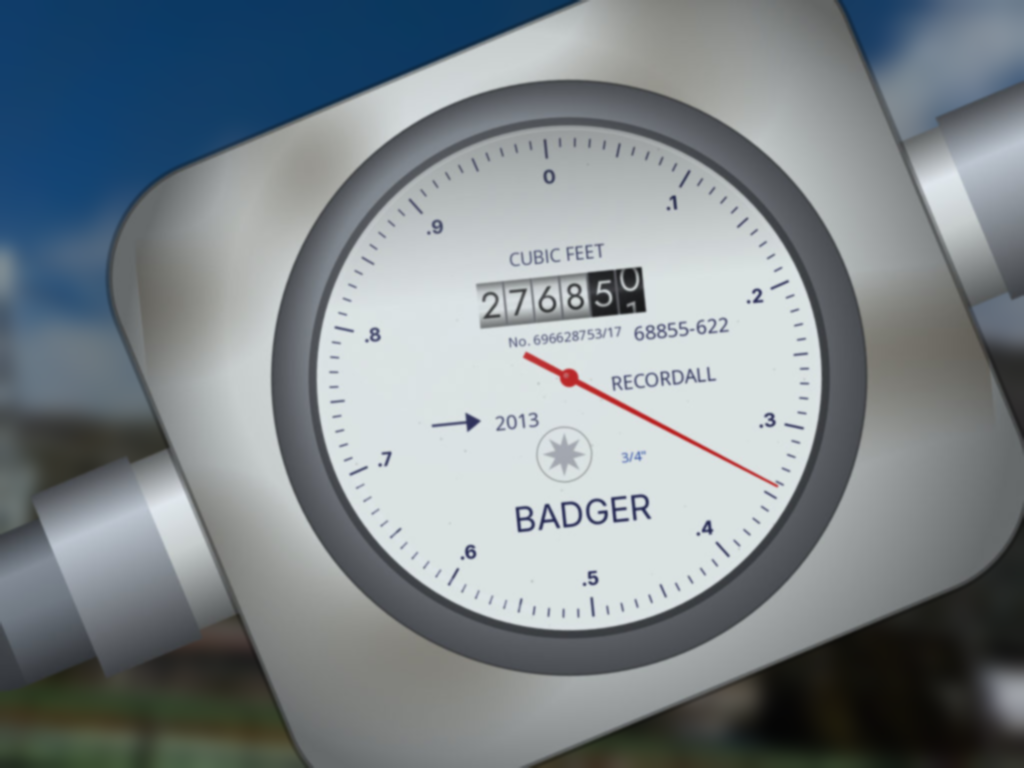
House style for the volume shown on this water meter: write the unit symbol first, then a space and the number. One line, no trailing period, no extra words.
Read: ft³ 276850.34
